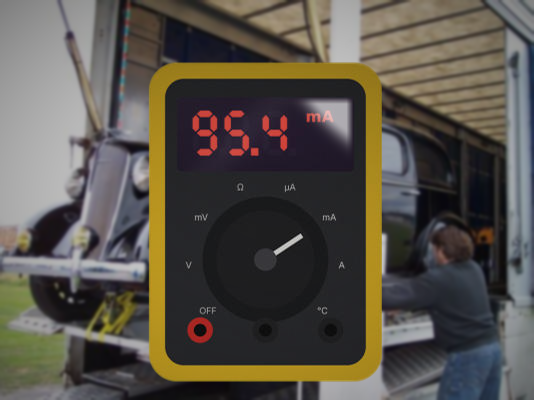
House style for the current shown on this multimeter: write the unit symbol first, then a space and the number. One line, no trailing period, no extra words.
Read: mA 95.4
